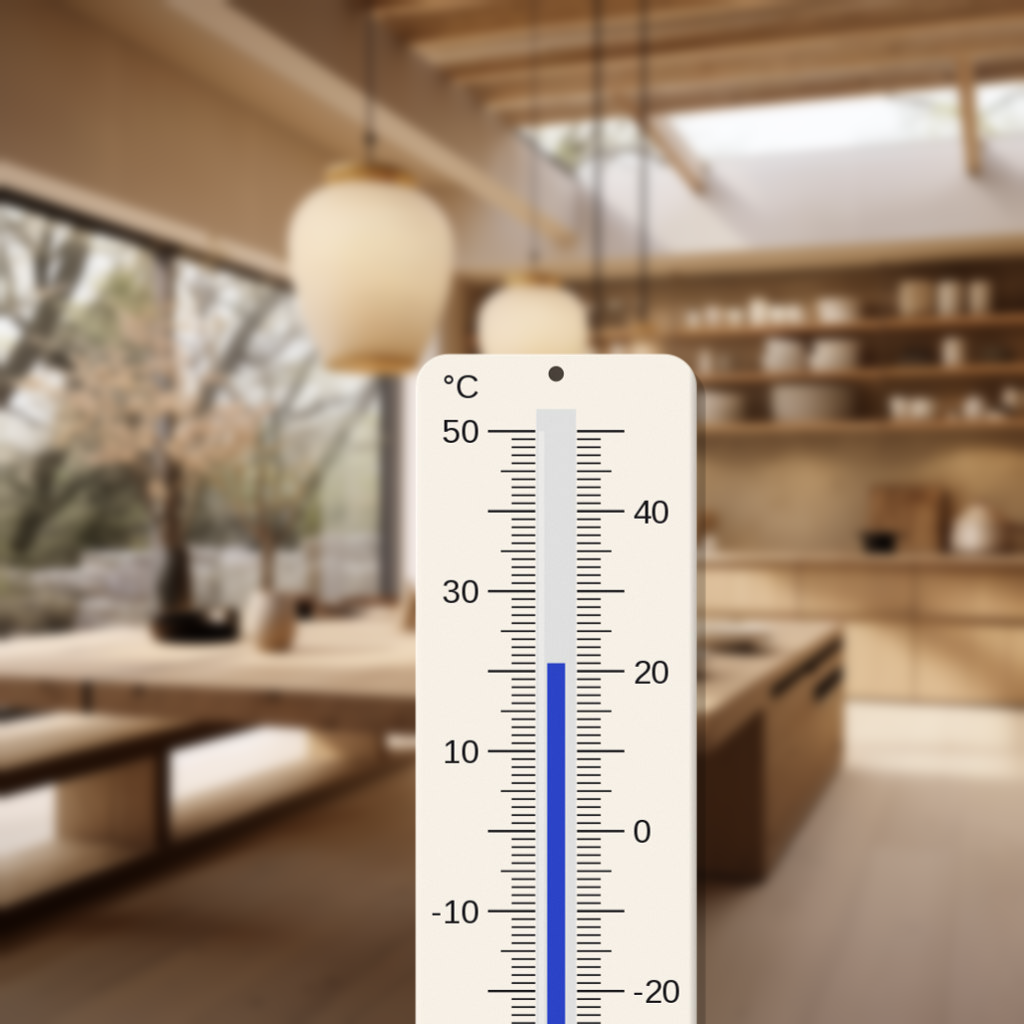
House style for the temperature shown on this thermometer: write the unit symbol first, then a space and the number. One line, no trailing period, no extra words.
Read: °C 21
